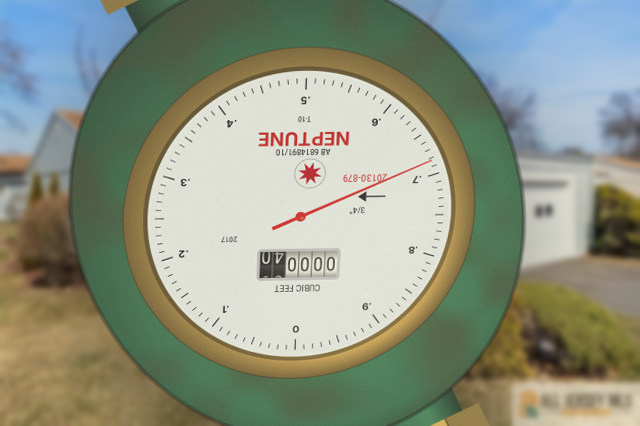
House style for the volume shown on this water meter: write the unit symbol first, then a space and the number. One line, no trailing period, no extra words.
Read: ft³ 39.68
